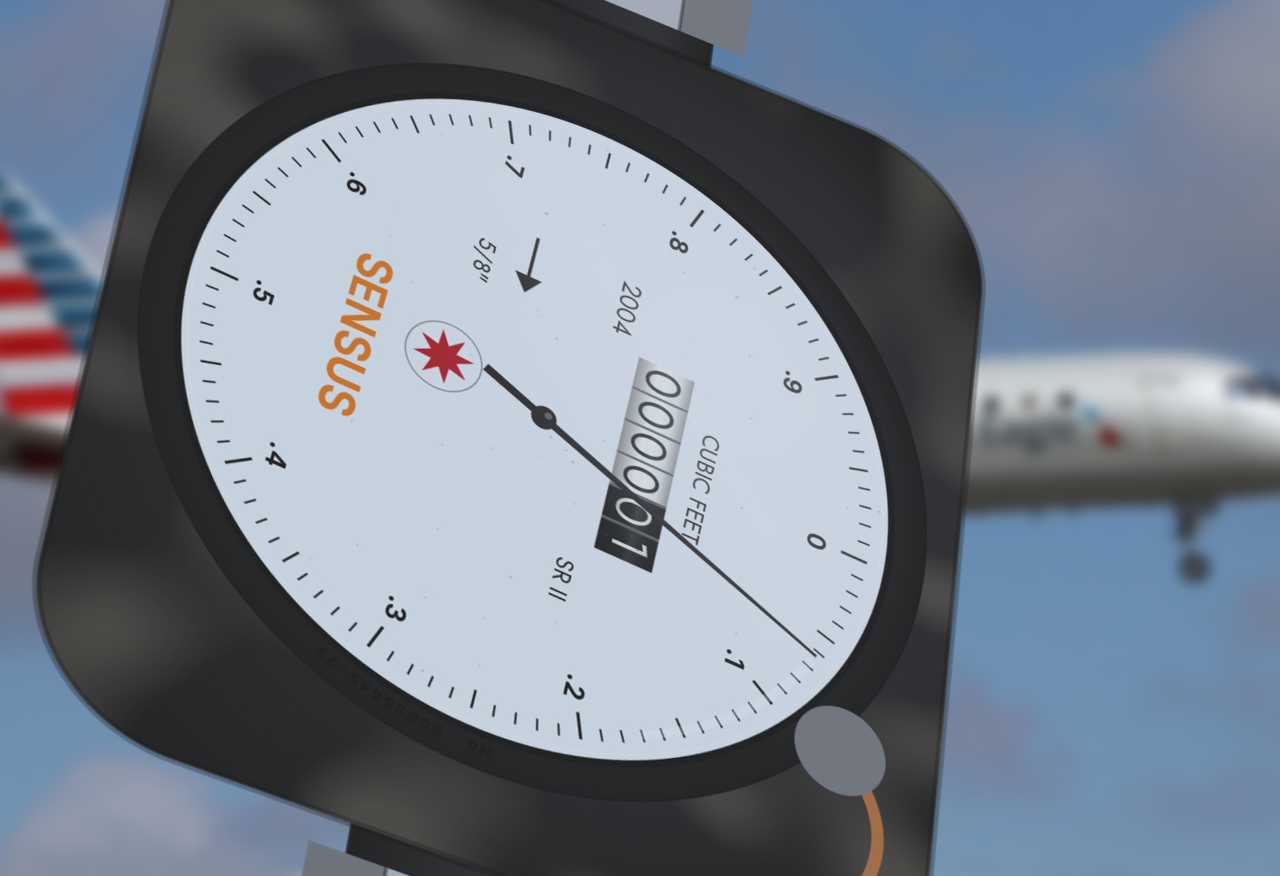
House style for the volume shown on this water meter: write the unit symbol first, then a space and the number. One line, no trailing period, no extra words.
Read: ft³ 1.06
